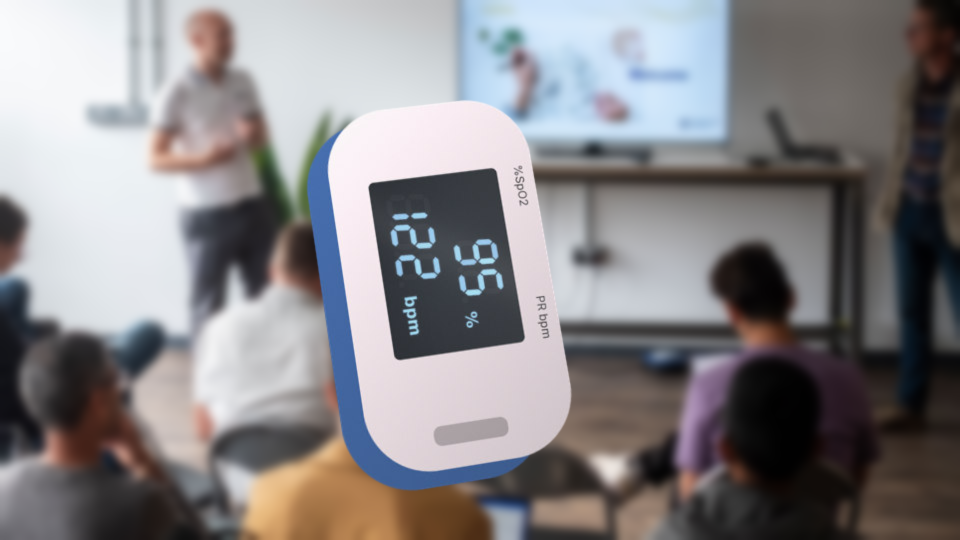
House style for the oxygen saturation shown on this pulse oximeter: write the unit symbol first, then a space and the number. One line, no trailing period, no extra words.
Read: % 95
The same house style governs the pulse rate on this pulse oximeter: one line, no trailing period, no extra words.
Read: bpm 122
